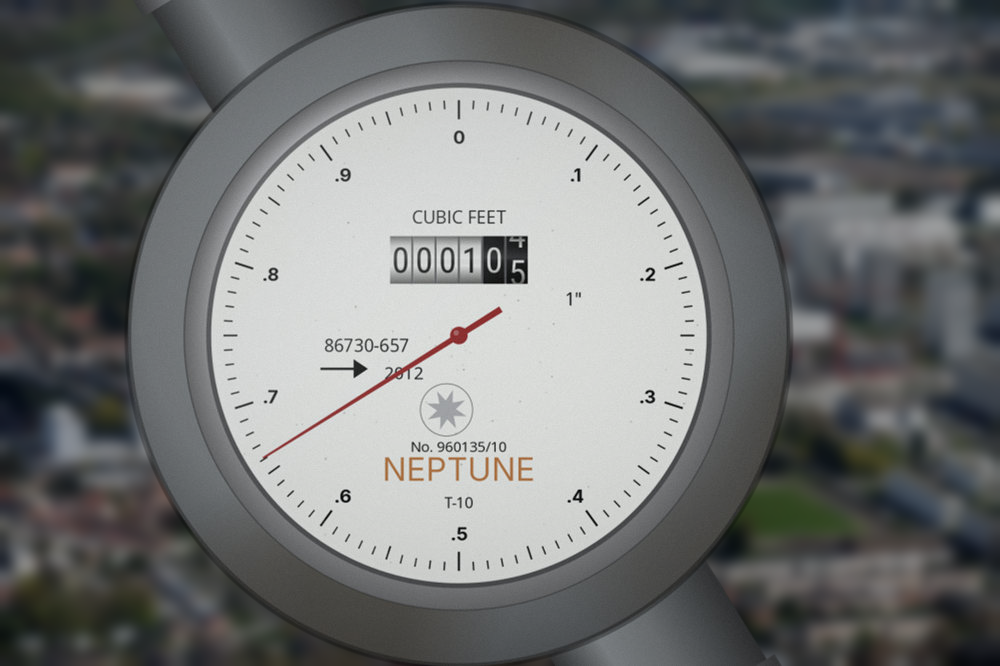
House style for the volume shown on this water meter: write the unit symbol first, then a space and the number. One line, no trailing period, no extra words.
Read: ft³ 104.66
